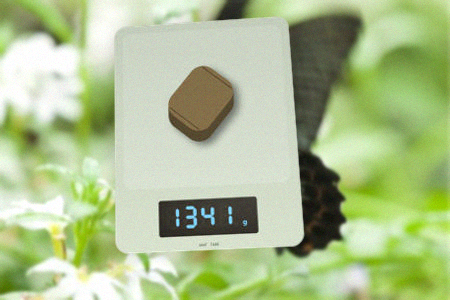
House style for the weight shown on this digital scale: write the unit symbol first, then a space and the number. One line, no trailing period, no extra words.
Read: g 1341
